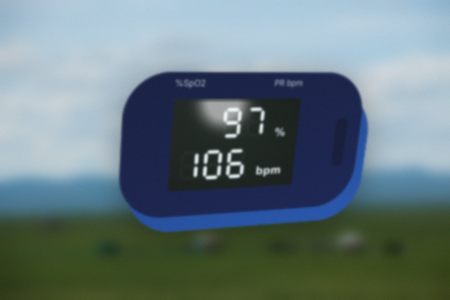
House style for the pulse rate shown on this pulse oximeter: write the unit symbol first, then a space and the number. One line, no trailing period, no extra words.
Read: bpm 106
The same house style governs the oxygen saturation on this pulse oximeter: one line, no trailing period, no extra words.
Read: % 97
